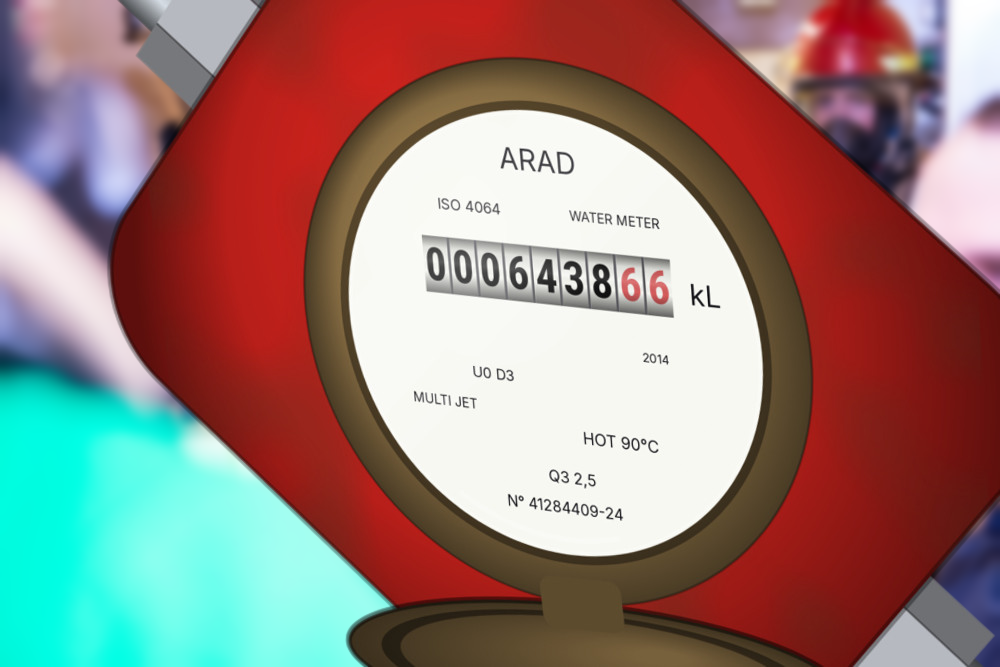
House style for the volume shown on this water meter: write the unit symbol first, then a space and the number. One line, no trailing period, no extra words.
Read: kL 6438.66
